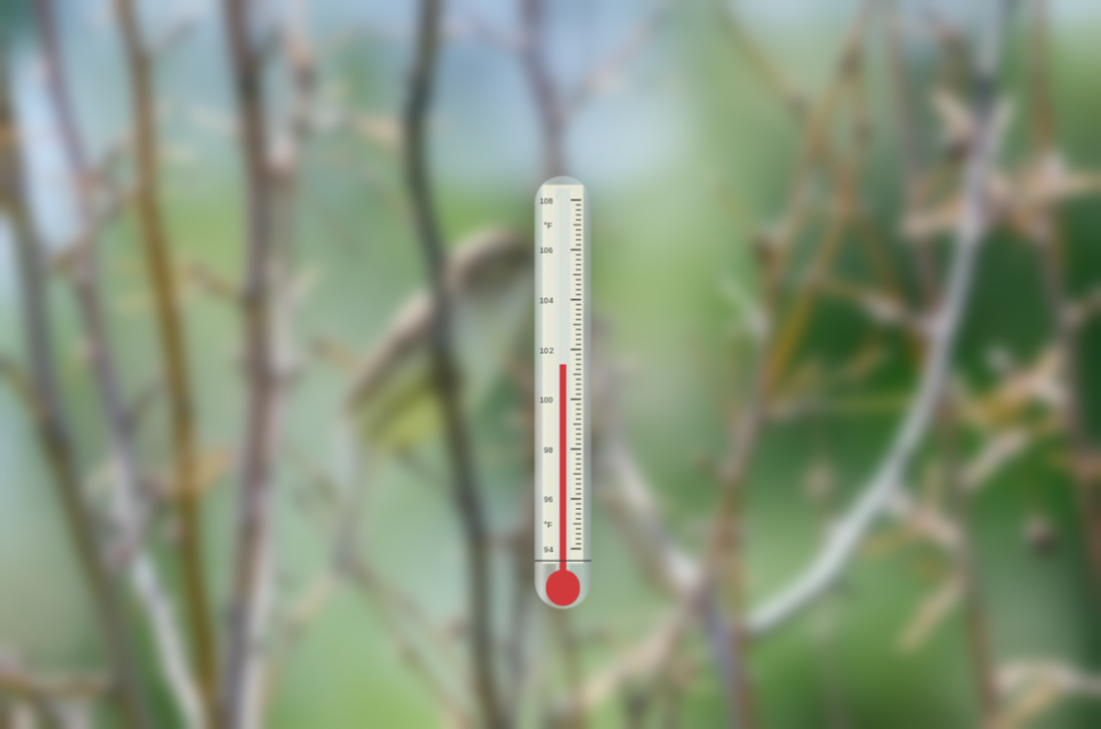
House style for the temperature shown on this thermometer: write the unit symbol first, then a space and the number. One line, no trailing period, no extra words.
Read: °F 101.4
